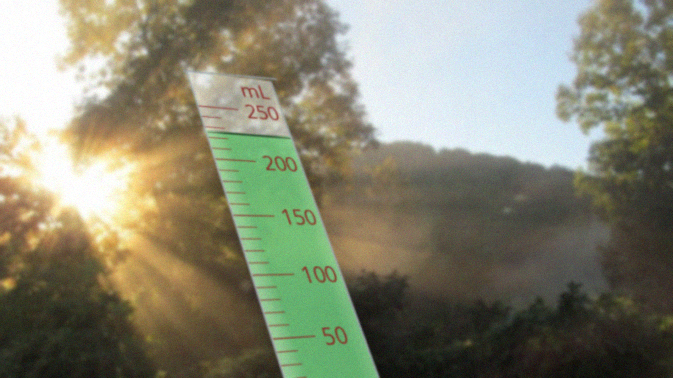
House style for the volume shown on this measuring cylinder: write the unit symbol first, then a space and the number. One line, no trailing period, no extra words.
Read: mL 225
